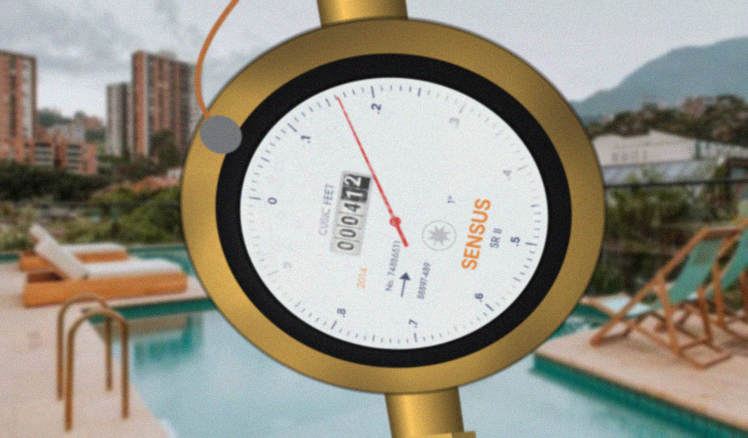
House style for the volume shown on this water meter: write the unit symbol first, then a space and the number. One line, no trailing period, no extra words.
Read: ft³ 412.16
